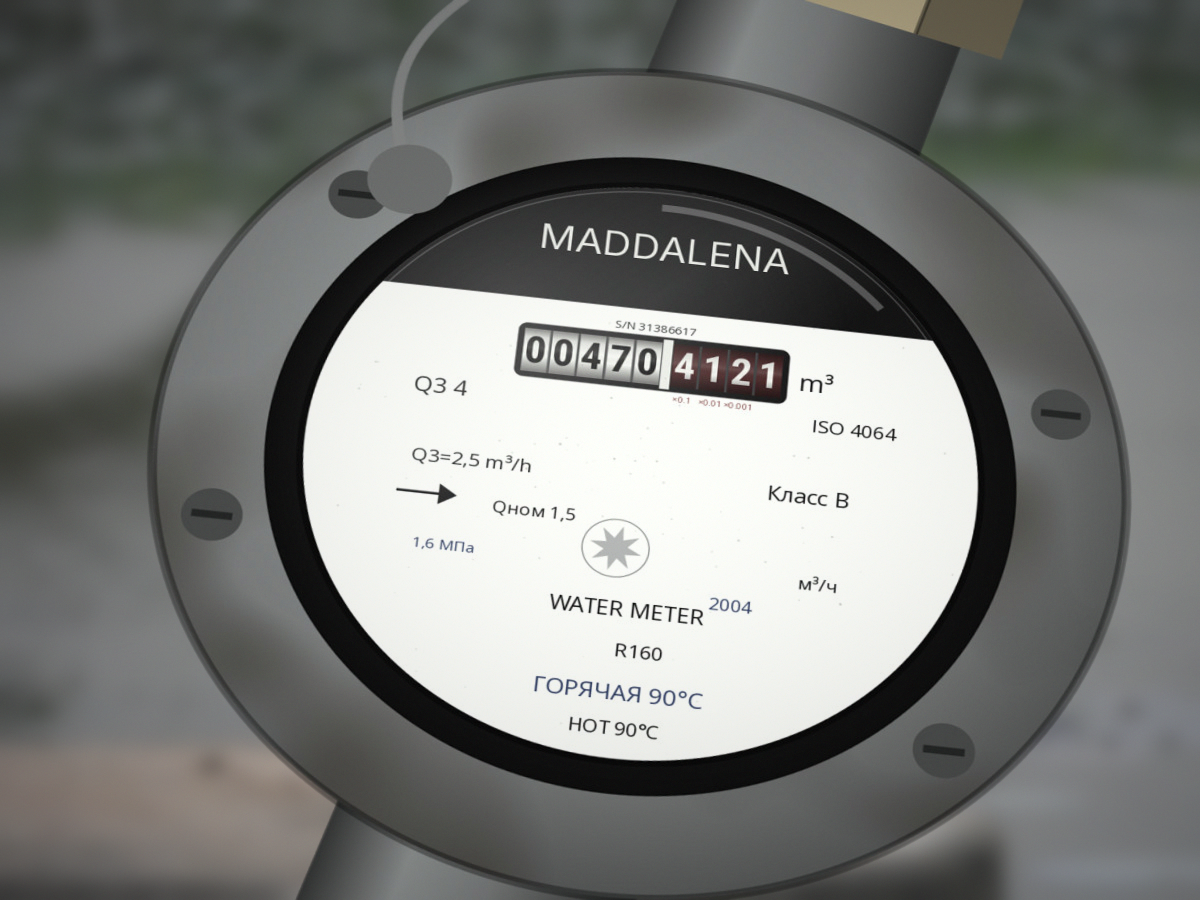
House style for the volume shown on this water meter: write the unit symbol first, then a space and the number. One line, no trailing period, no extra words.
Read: m³ 470.4121
